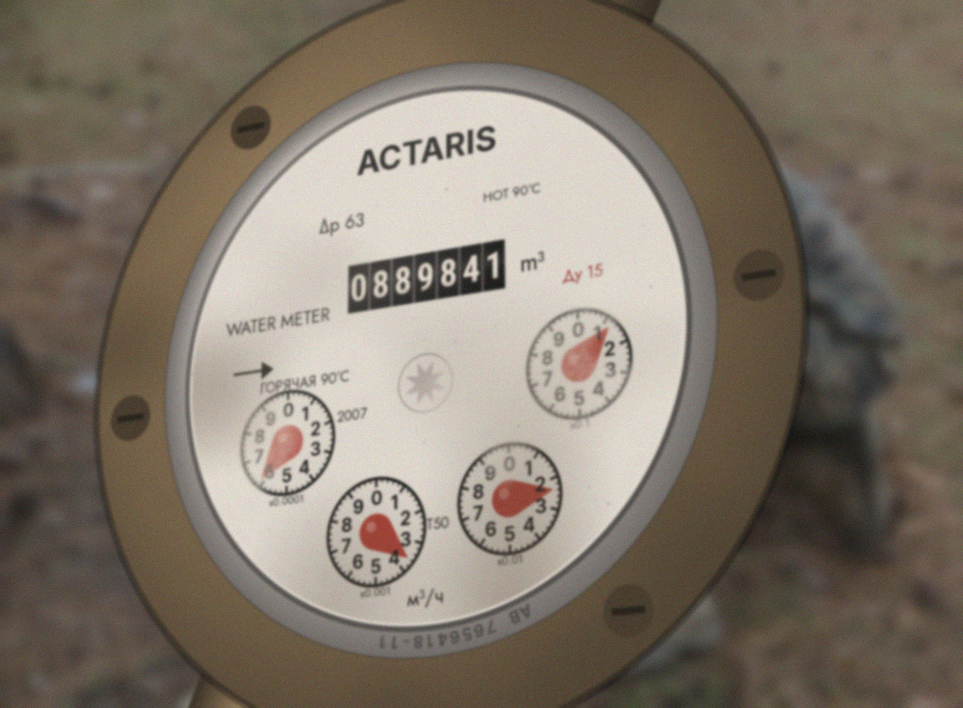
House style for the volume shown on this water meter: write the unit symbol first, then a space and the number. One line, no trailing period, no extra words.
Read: m³ 889841.1236
